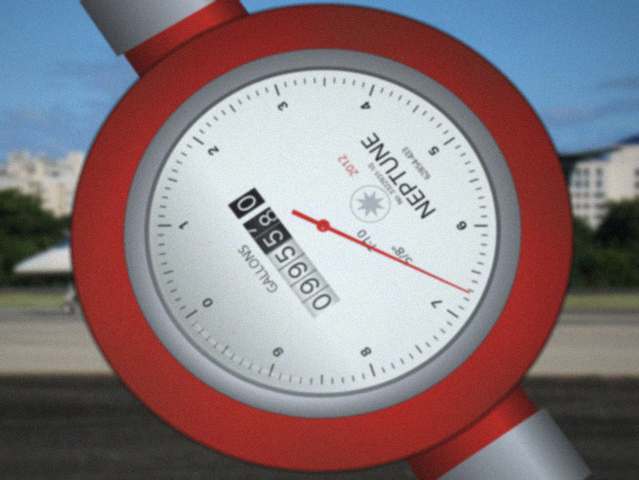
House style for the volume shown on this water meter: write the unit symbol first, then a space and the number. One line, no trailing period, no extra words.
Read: gal 995576.7
